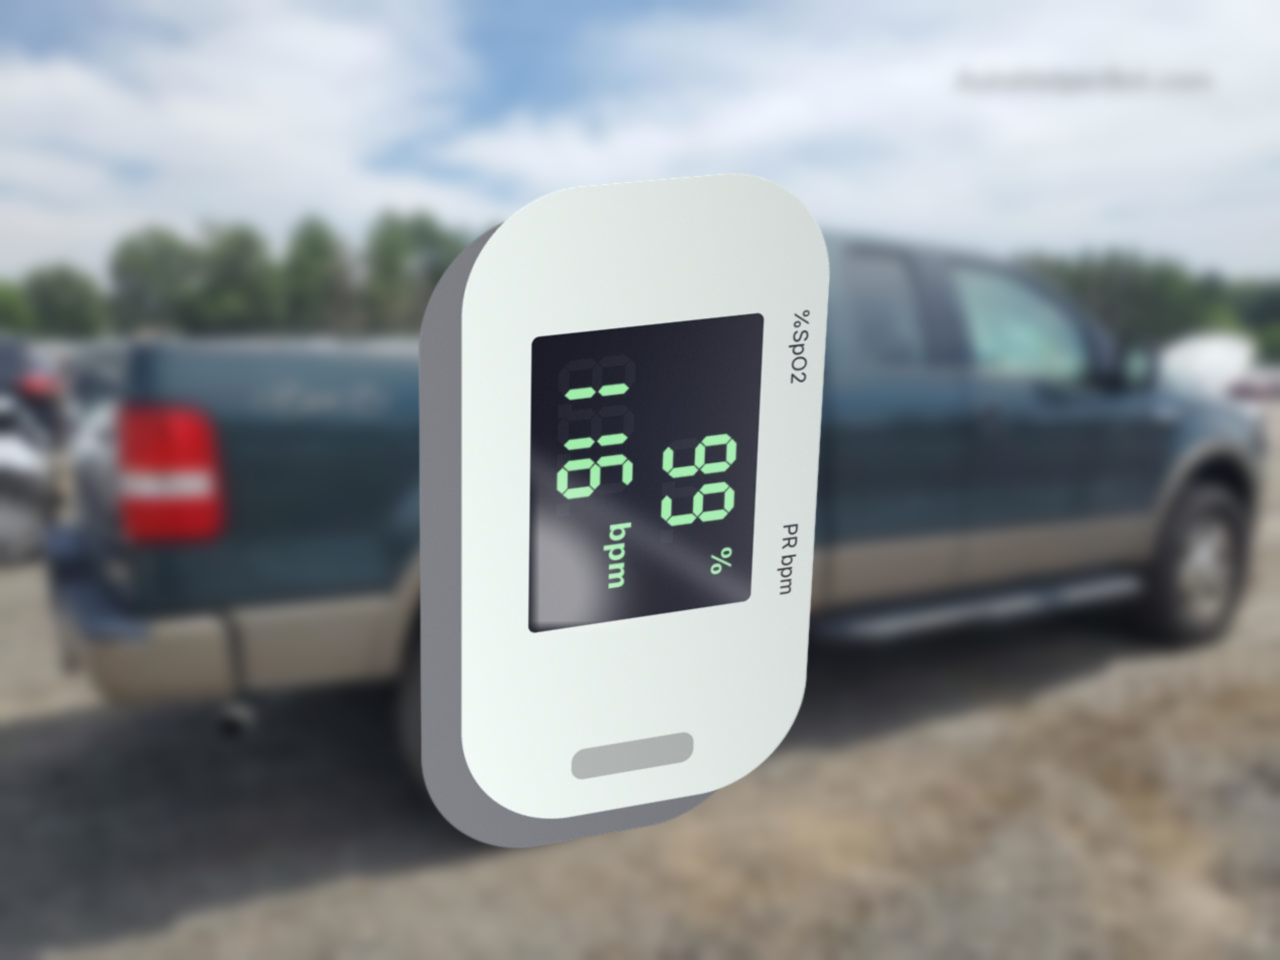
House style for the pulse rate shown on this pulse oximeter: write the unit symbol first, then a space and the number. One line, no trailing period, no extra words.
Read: bpm 116
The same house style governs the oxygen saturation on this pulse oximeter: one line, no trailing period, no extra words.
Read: % 99
